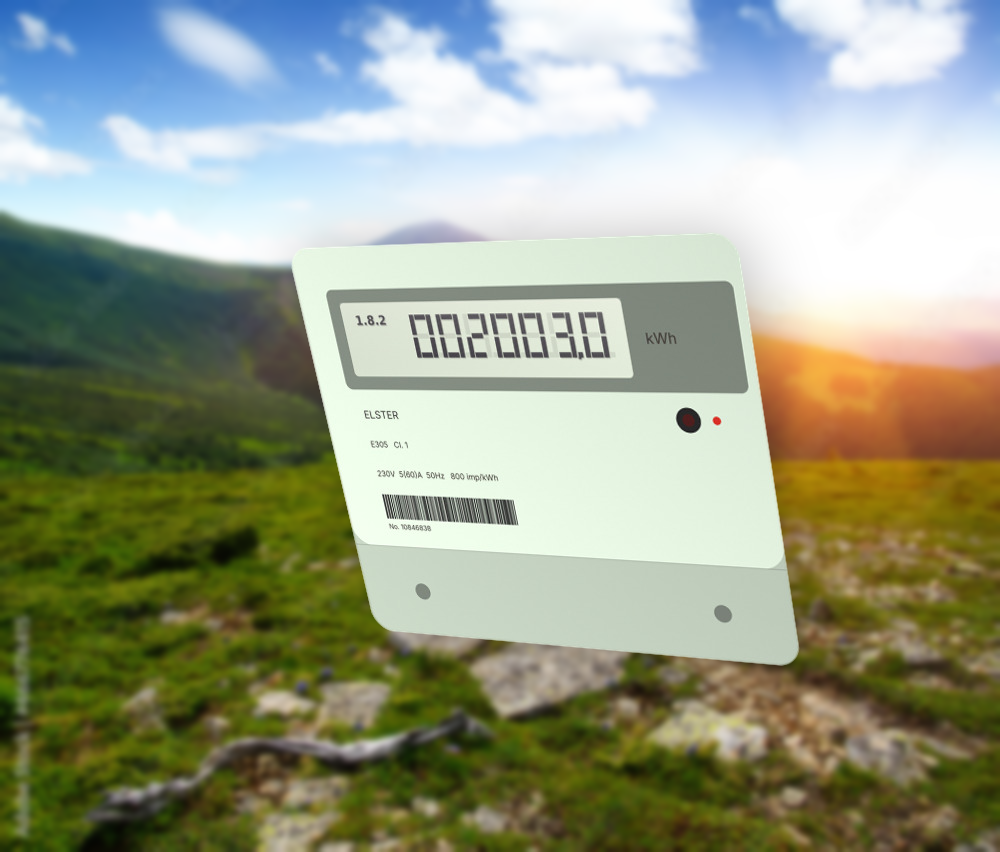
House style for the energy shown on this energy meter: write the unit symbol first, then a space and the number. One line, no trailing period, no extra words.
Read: kWh 2003.0
